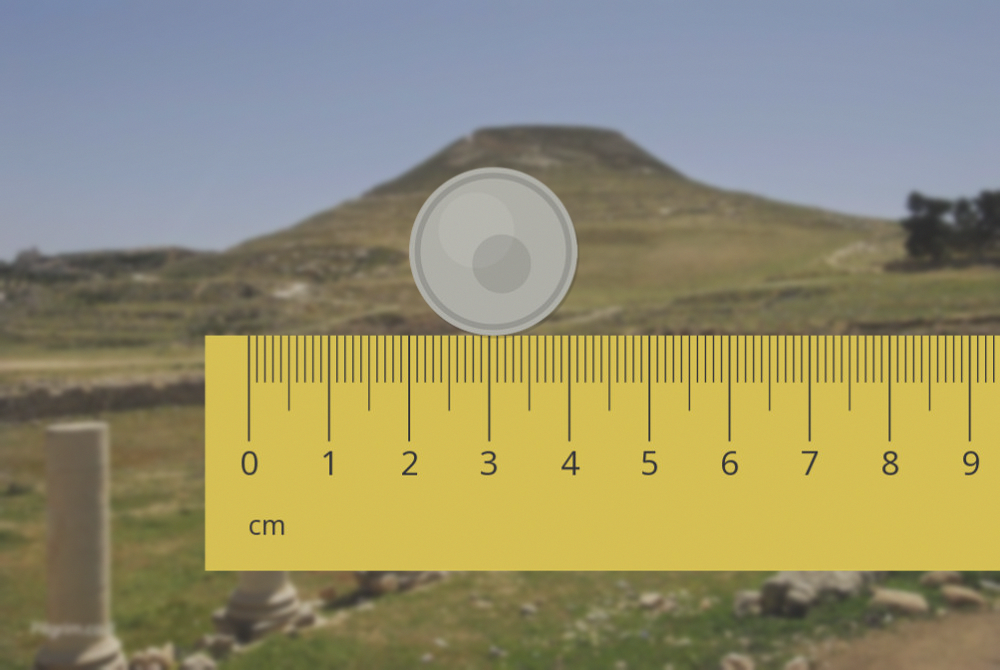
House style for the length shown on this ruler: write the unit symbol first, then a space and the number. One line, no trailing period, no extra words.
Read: cm 2.1
